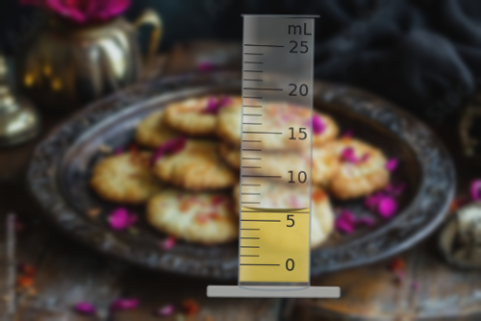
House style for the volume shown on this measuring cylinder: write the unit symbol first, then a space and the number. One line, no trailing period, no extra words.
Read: mL 6
